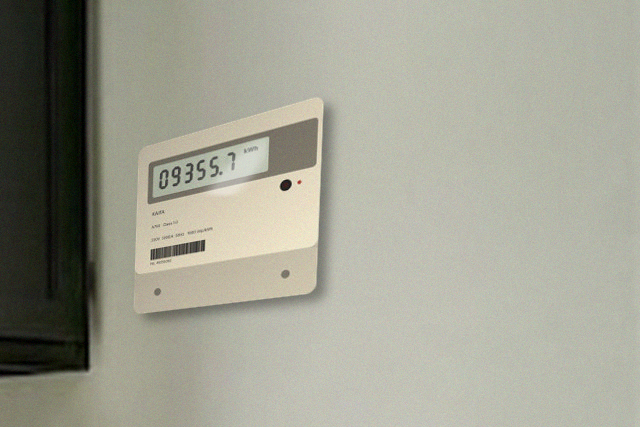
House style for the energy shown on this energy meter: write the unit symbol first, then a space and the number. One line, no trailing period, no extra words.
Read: kWh 9355.7
